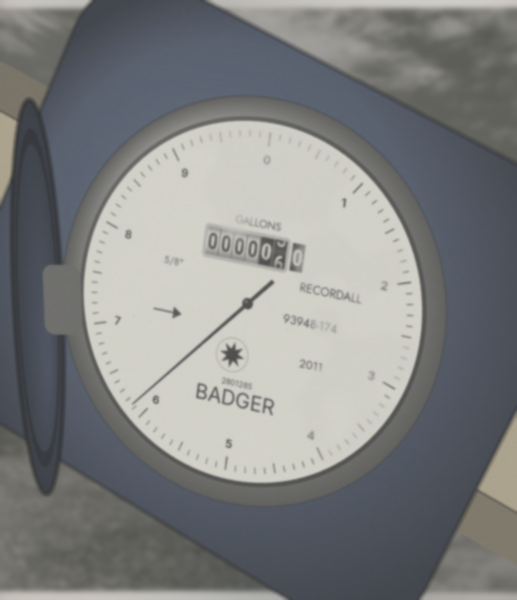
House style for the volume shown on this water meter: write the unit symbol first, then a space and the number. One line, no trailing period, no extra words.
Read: gal 56.1
